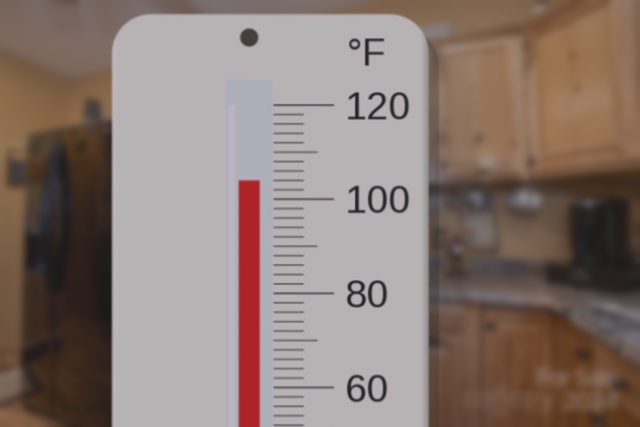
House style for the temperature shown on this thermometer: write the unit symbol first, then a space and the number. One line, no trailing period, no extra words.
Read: °F 104
